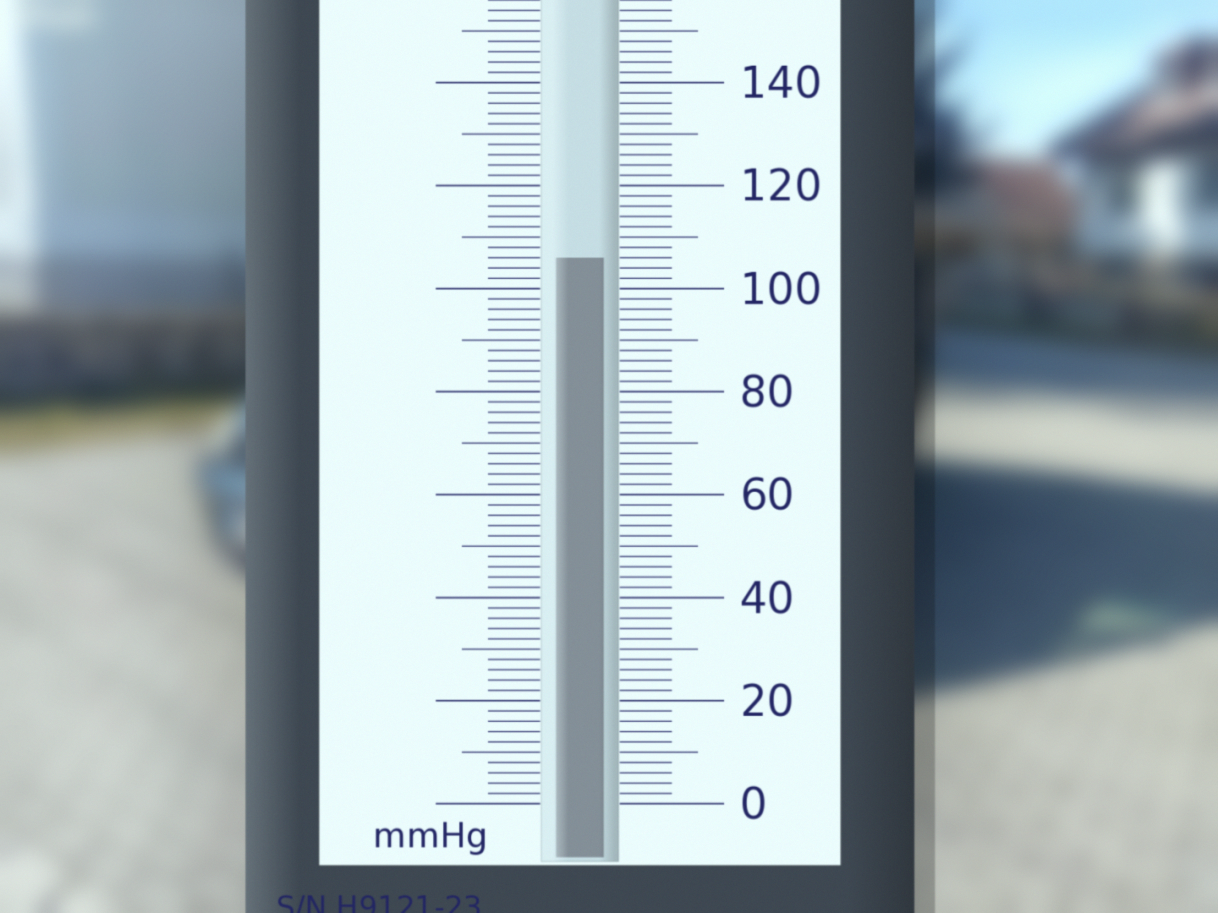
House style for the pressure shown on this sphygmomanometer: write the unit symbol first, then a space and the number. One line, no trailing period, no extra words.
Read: mmHg 106
